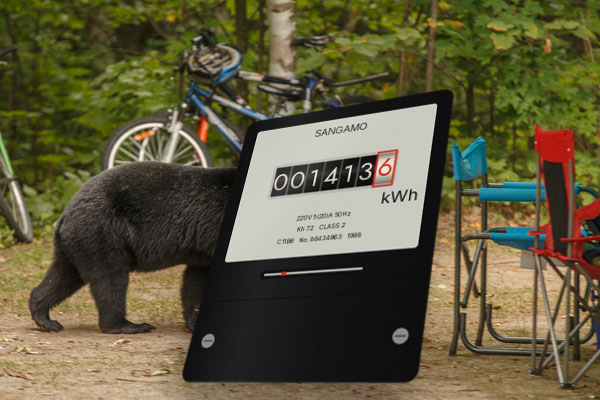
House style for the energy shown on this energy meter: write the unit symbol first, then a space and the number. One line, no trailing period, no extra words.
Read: kWh 1413.6
